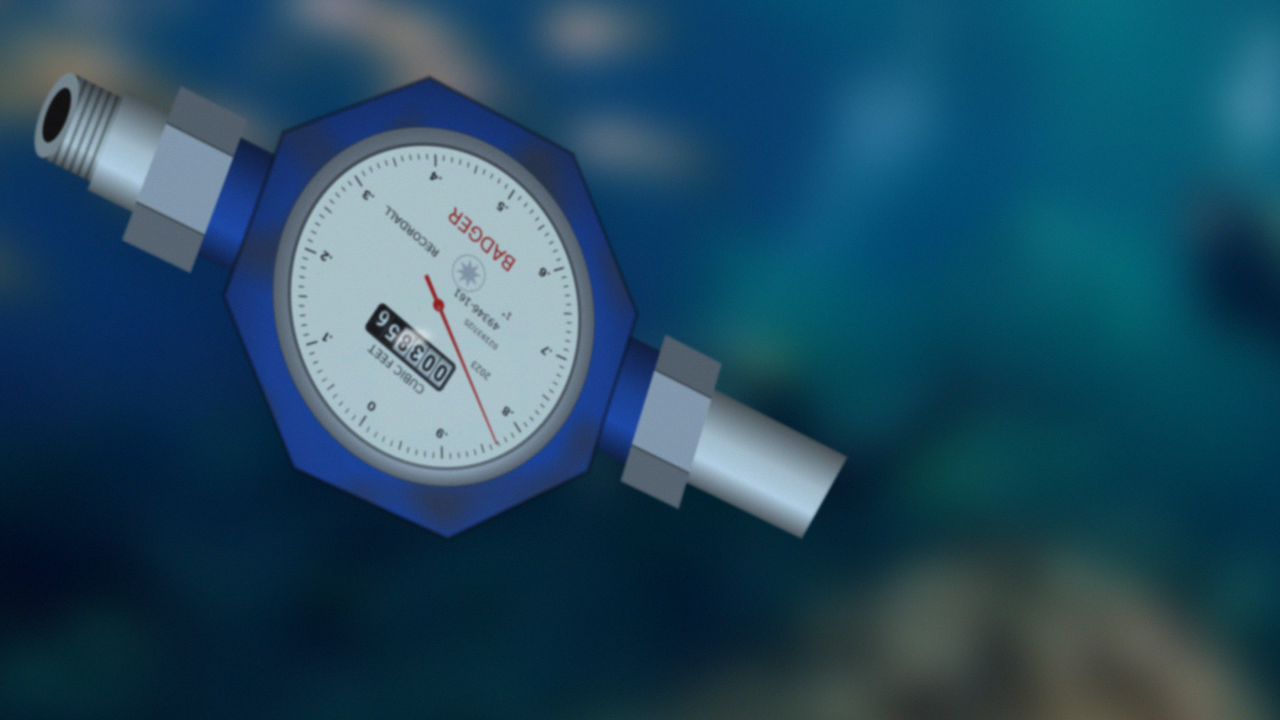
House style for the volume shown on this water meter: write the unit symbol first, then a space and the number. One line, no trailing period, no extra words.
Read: ft³ 3855.83
